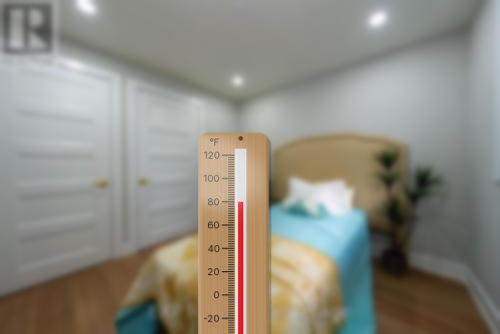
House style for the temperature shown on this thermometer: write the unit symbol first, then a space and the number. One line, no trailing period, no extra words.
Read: °F 80
